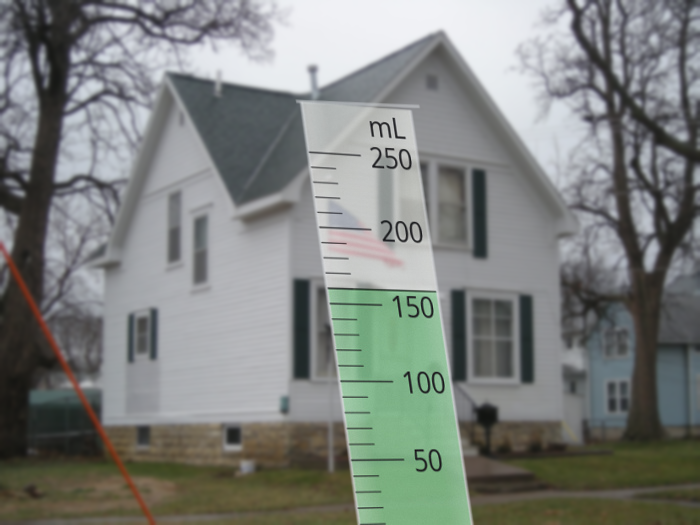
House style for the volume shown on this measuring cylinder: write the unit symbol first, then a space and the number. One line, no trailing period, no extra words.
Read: mL 160
